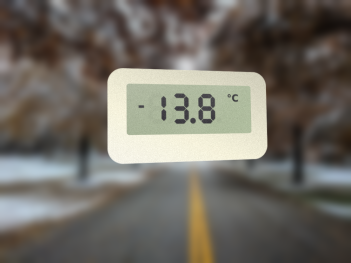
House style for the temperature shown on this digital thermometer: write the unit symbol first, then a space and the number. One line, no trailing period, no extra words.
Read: °C -13.8
